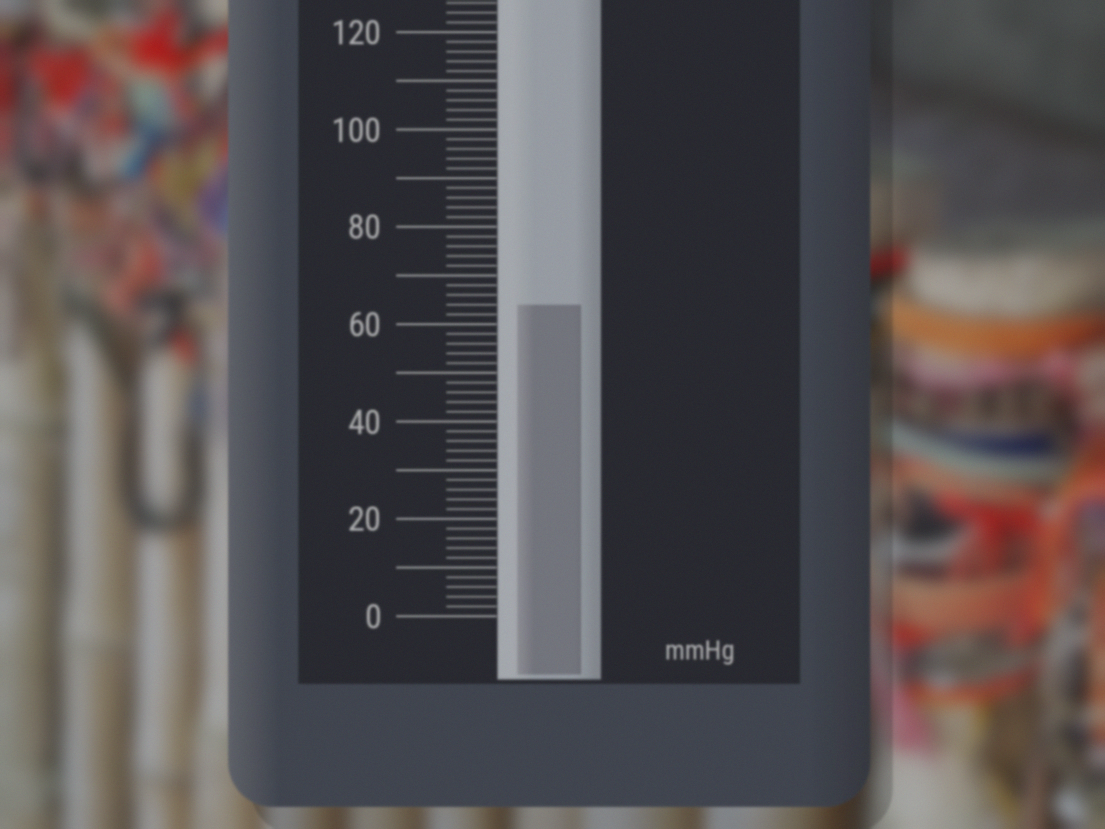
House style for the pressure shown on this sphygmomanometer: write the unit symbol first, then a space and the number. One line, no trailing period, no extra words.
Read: mmHg 64
